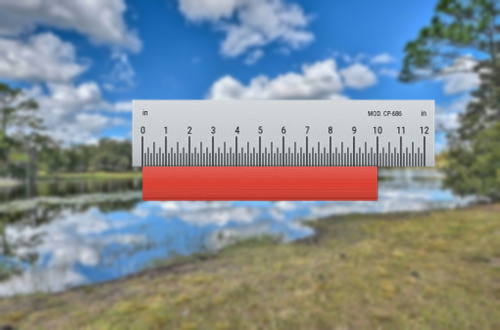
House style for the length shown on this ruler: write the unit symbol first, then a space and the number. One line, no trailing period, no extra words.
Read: in 10
